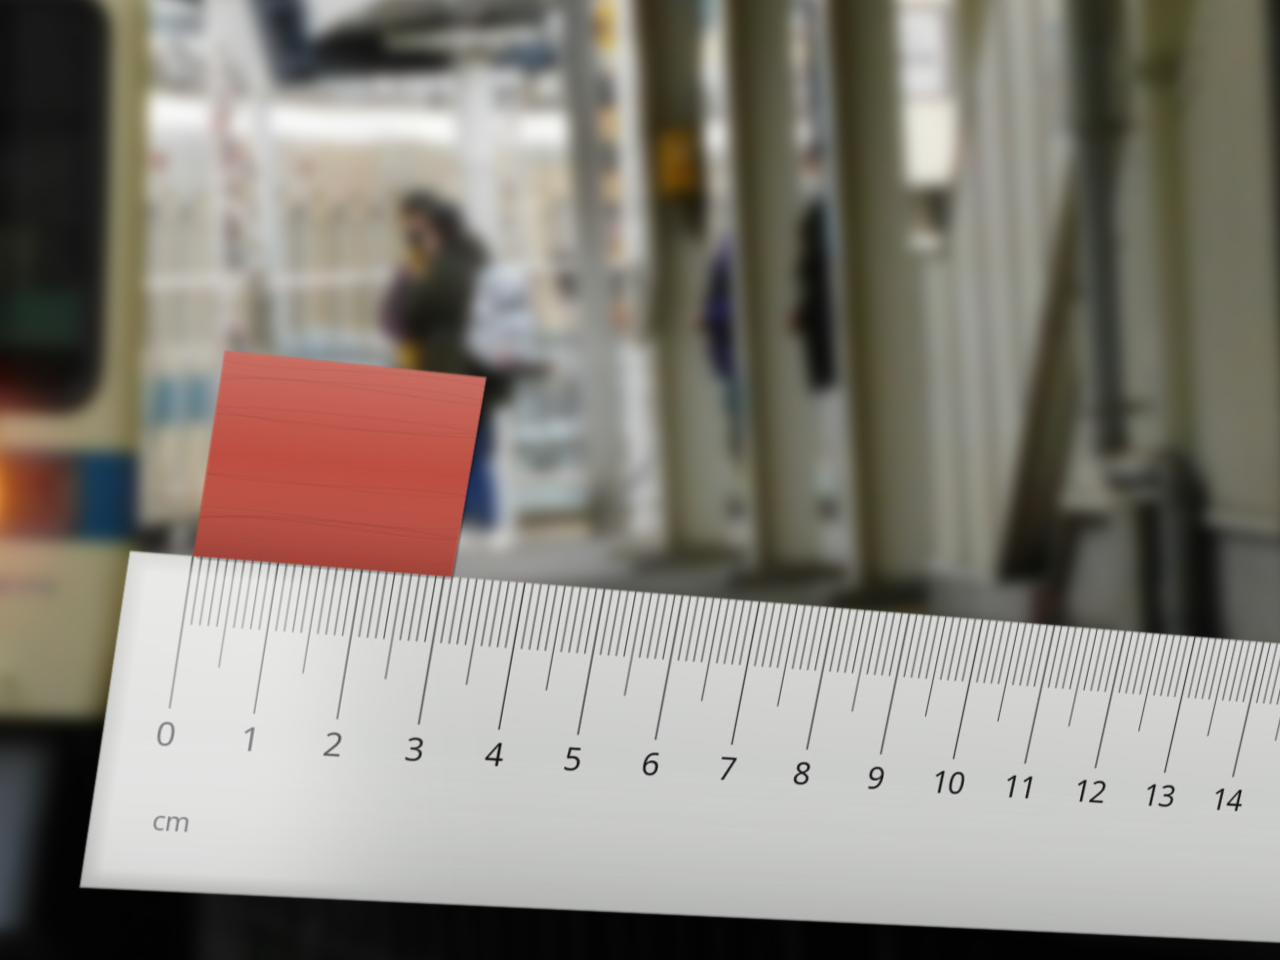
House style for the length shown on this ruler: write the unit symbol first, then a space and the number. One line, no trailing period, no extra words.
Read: cm 3.1
